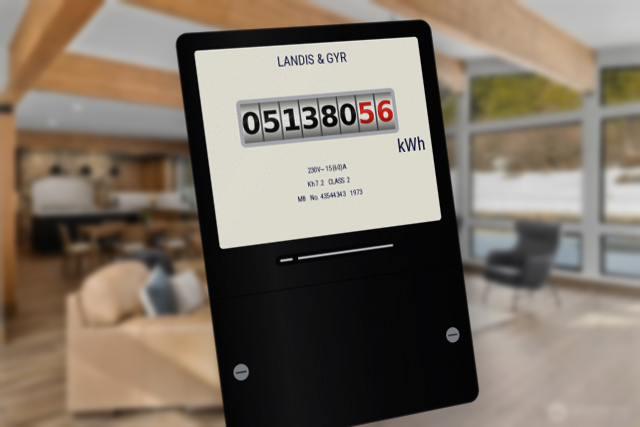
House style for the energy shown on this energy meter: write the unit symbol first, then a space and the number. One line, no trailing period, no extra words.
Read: kWh 51380.56
